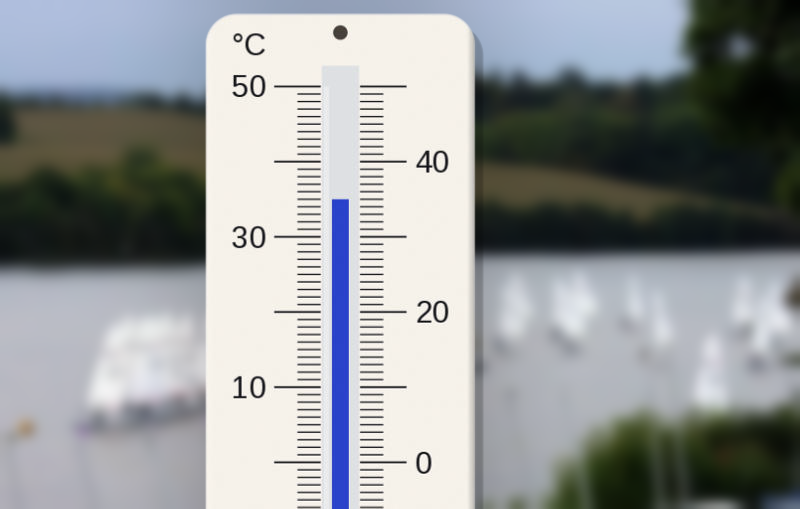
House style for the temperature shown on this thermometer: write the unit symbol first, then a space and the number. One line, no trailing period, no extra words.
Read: °C 35
